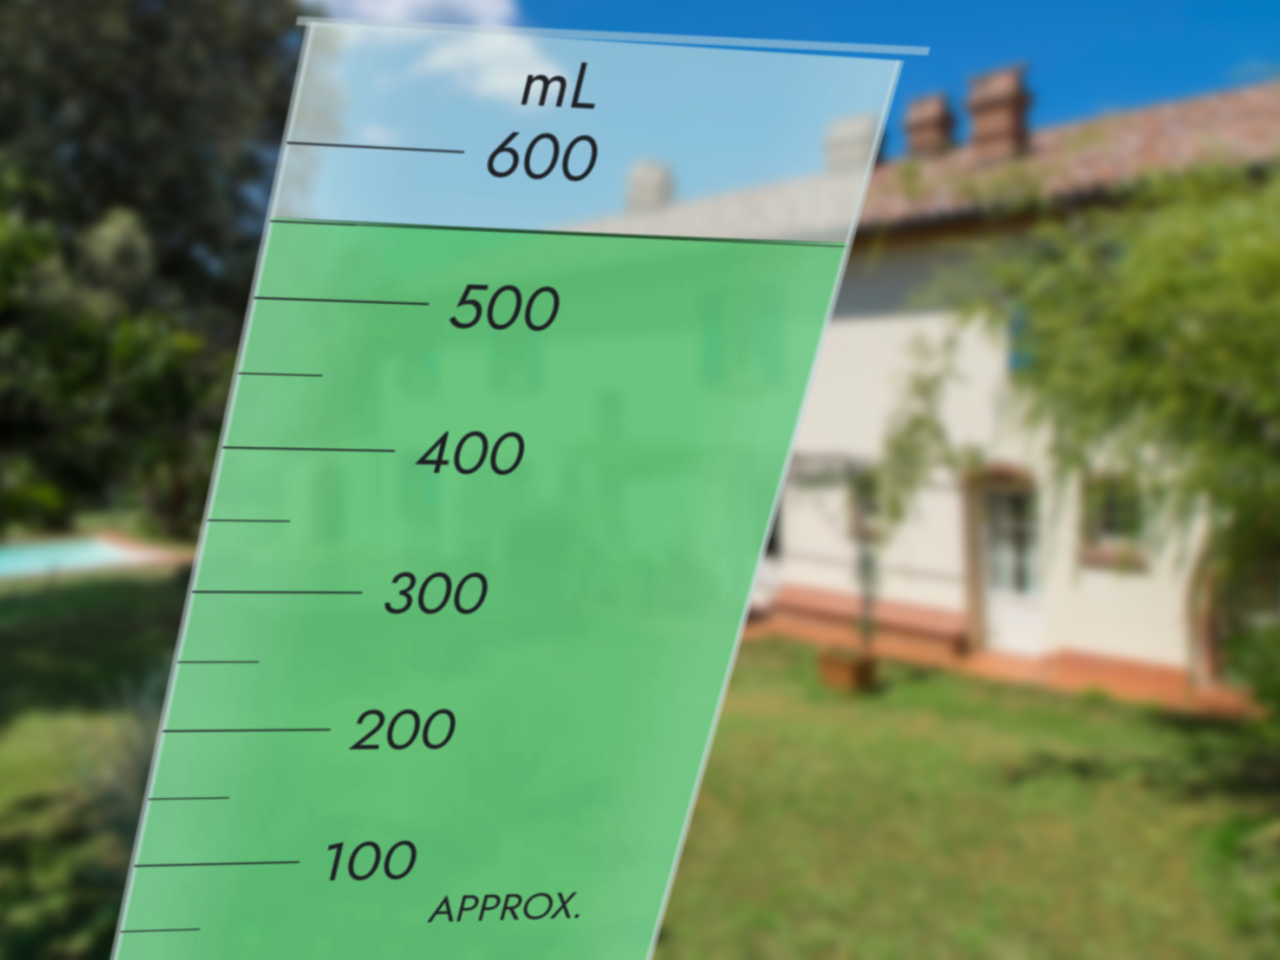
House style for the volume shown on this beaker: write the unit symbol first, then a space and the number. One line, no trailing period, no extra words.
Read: mL 550
